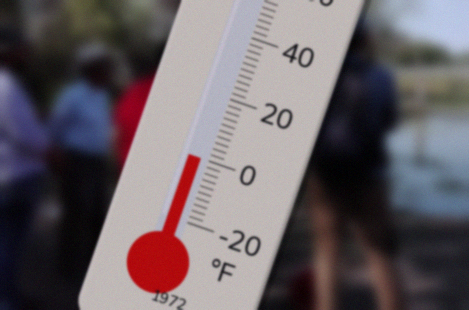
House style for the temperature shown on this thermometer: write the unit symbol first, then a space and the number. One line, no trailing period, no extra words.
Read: °F 0
